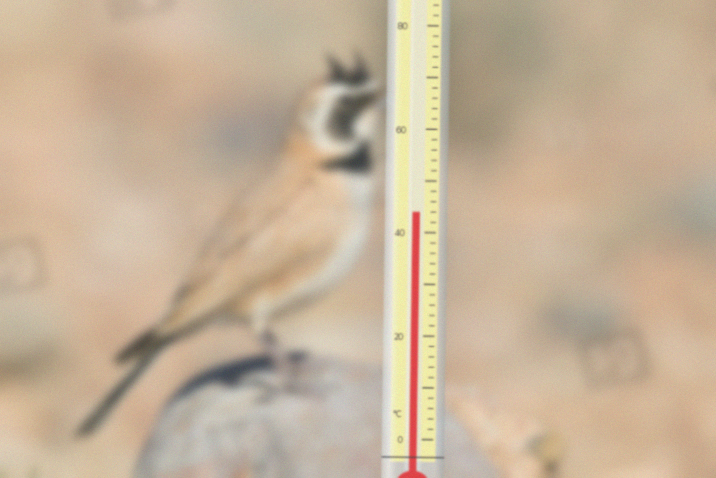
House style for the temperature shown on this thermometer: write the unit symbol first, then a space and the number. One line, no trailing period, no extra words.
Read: °C 44
